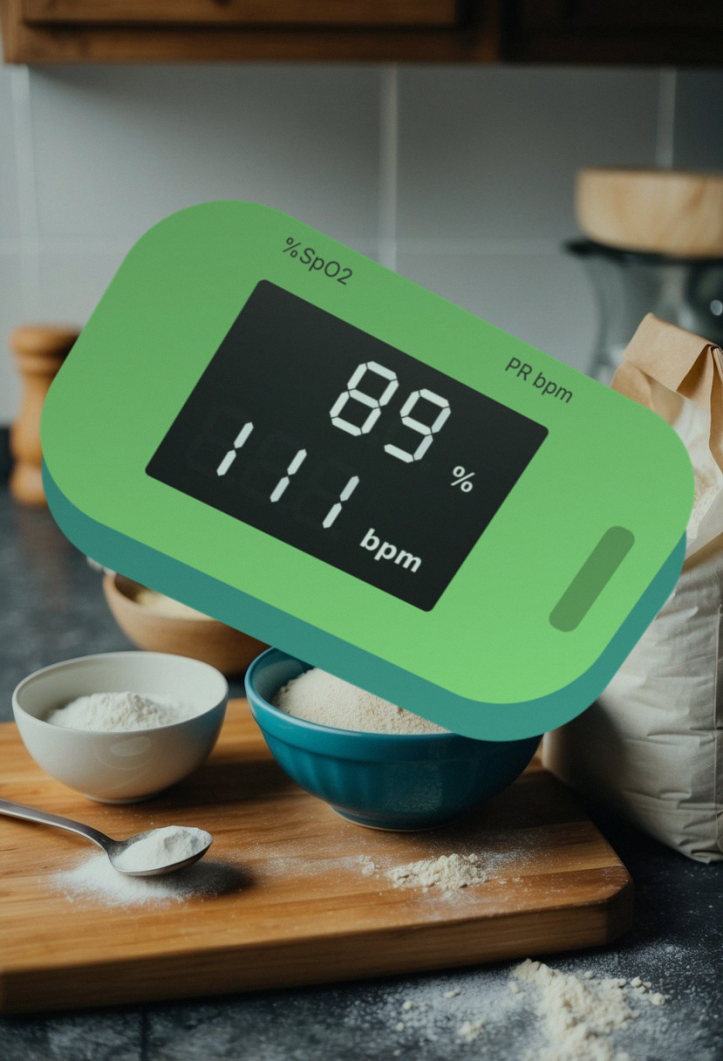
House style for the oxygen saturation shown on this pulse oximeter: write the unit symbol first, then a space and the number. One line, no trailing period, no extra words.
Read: % 89
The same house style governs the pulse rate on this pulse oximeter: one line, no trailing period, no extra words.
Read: bpm 111
